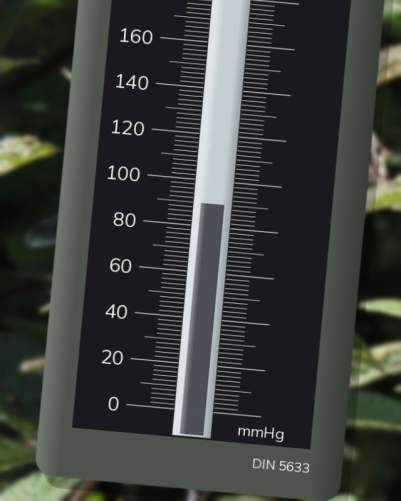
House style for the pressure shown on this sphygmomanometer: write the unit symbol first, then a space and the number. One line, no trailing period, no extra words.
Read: mmHg 90
